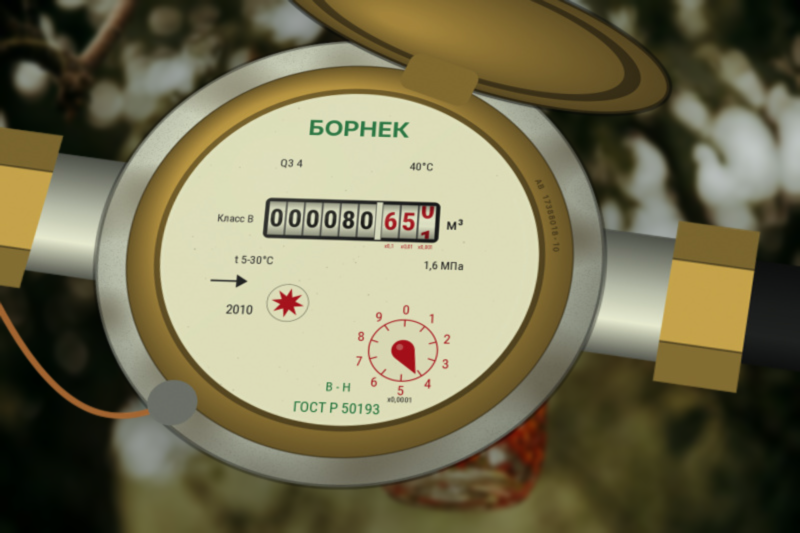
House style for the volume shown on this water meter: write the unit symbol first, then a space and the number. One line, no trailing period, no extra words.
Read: m³ 80.6504
